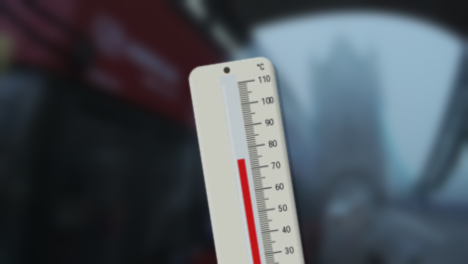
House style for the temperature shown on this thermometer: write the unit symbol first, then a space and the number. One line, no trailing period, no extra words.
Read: °C 75
